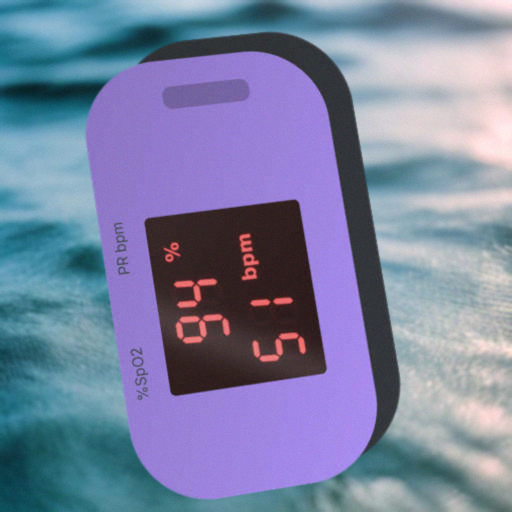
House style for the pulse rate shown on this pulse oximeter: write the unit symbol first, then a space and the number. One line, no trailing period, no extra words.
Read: bpm 51
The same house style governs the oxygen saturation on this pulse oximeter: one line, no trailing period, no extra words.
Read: % 94
